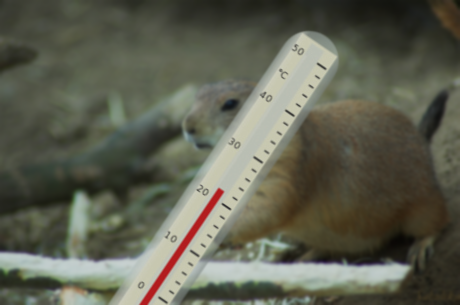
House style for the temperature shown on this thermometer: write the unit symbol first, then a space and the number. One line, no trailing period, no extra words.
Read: °C 22
